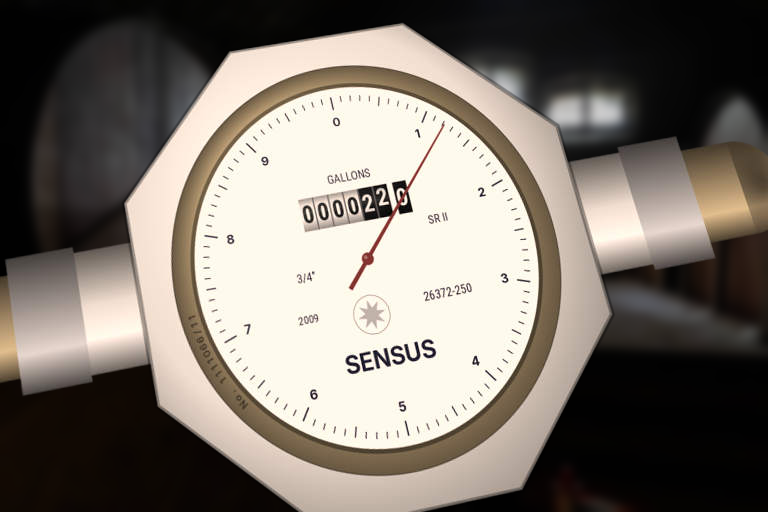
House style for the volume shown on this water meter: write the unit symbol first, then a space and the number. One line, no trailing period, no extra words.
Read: gal 221.2
